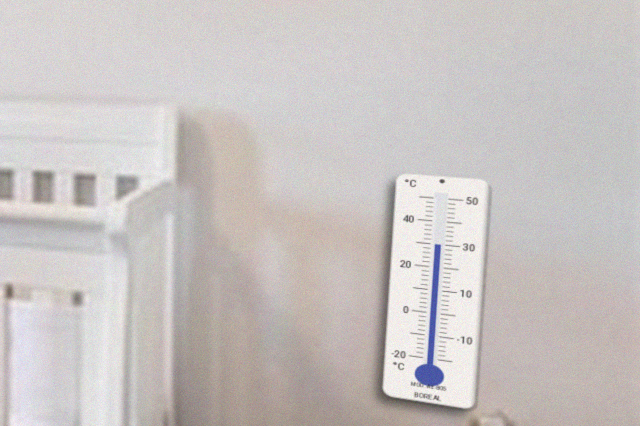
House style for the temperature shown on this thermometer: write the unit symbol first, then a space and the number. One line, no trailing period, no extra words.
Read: °C 30
